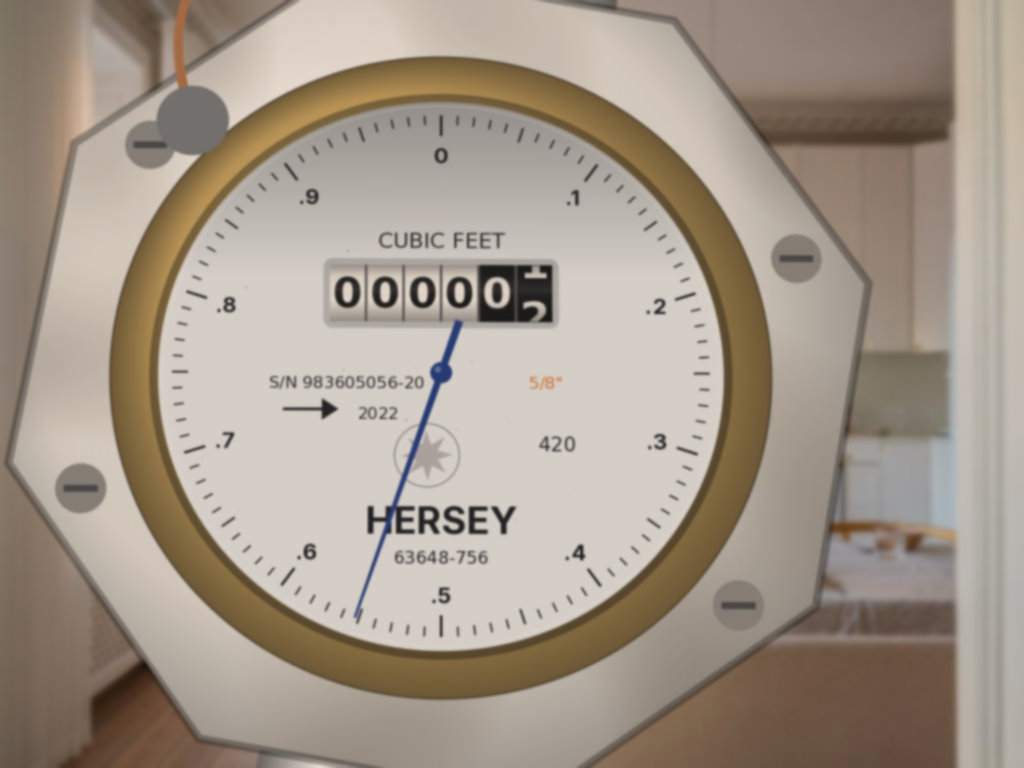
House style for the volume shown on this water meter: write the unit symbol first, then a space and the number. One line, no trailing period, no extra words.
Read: ft³ 1.55
